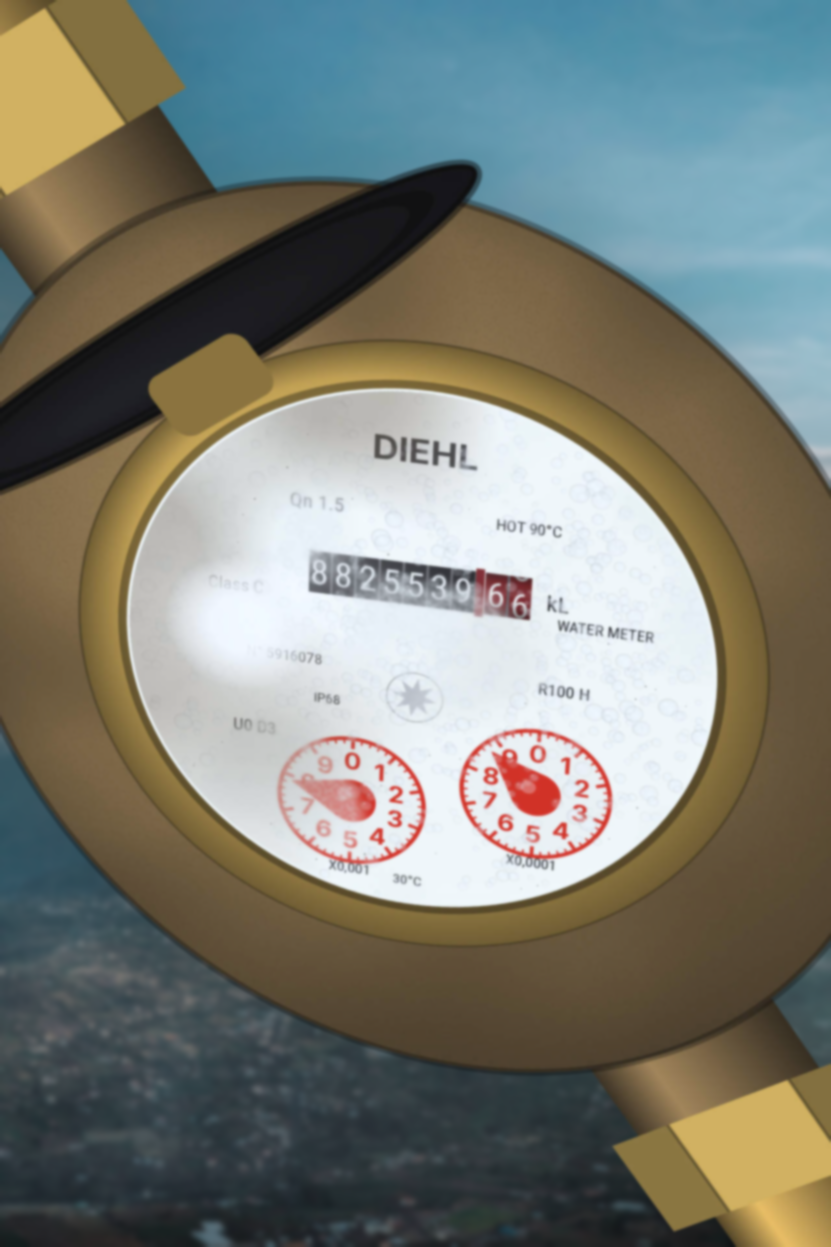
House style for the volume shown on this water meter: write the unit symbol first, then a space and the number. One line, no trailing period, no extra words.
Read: kL 8825539.6578
